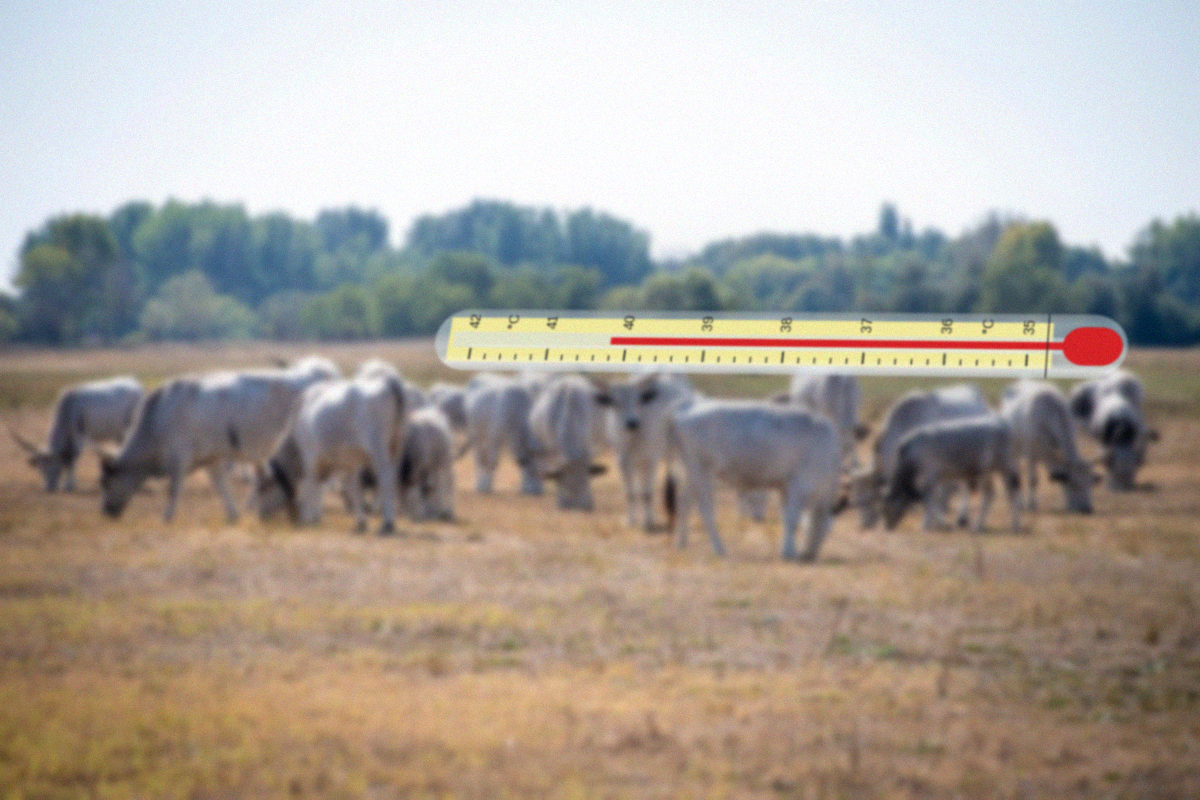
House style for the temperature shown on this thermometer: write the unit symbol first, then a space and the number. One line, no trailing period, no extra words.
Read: °C 40.2
